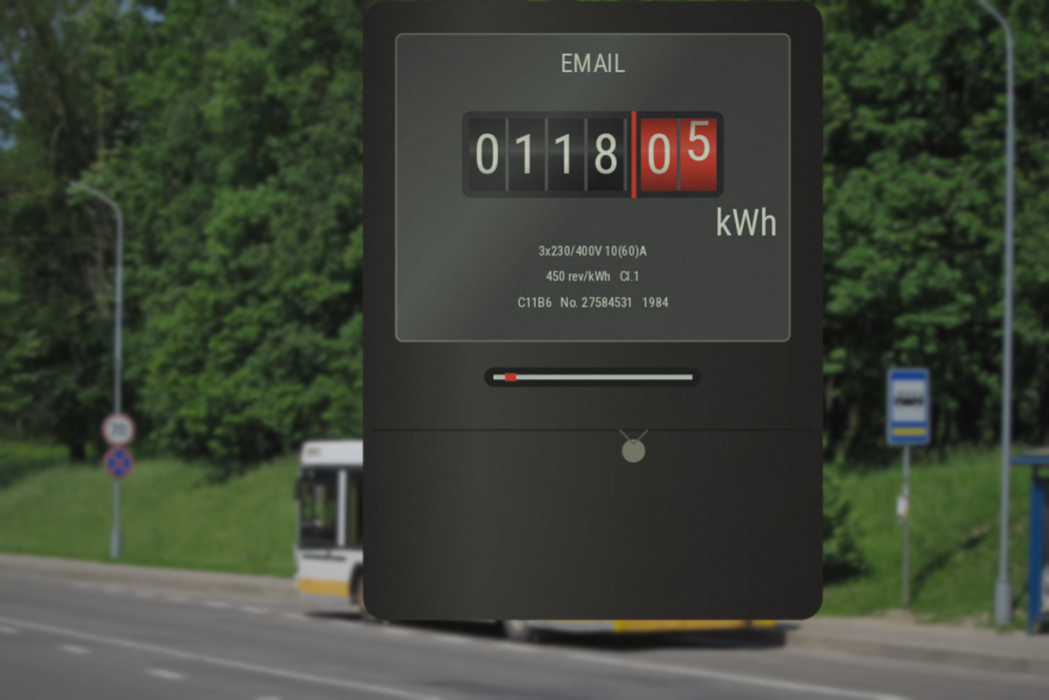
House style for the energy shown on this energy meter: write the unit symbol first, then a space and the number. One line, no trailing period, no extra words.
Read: kWh 118.05
